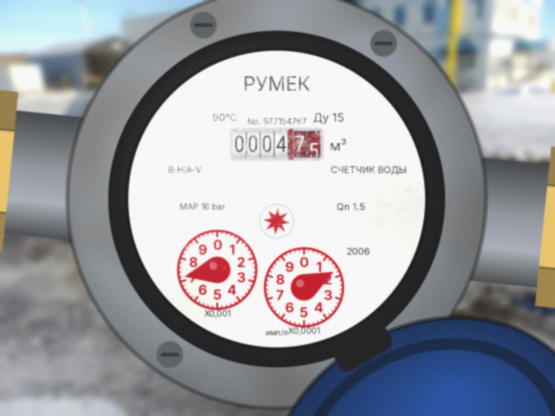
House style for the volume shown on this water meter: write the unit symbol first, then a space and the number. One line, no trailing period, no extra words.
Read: m³ 4.7471
